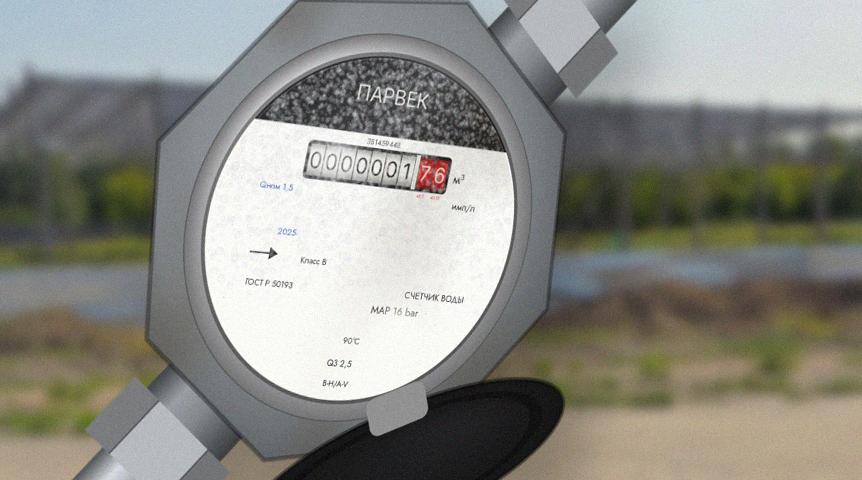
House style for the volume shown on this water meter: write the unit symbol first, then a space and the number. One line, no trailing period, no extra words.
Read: m³ 1.76
